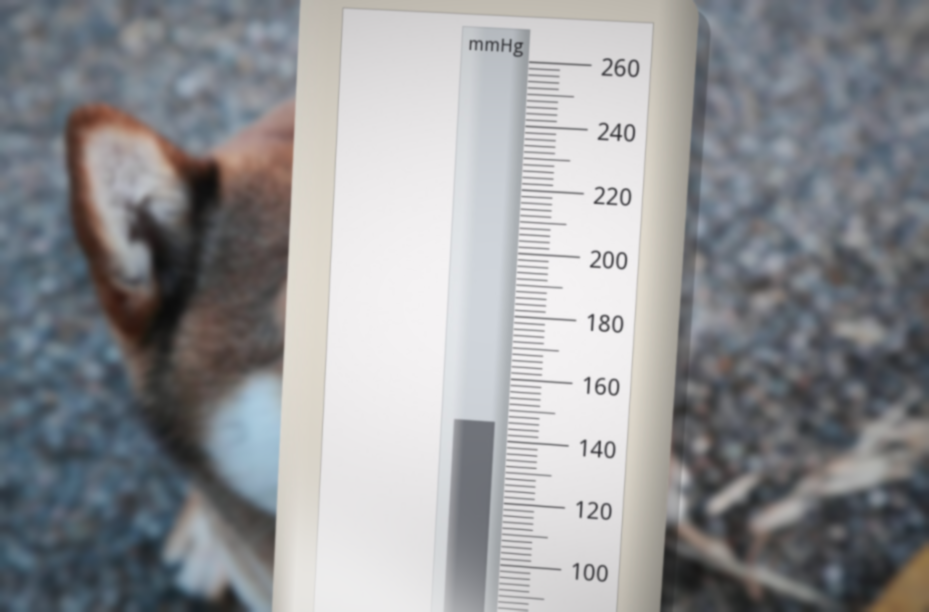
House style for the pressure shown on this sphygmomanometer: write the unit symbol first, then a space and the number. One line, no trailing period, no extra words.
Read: mmHg 146
